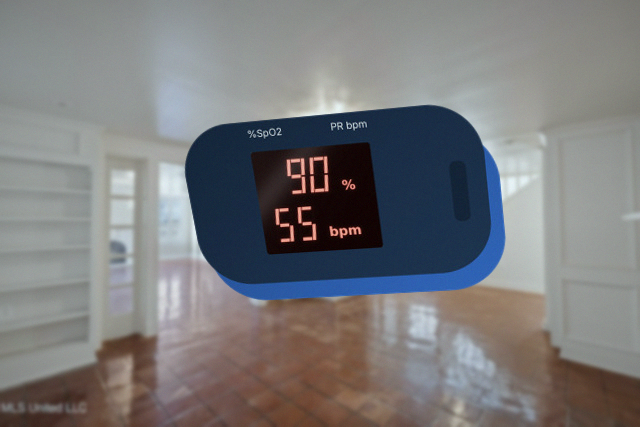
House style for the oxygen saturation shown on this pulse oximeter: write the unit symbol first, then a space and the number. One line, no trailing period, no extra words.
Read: % 90
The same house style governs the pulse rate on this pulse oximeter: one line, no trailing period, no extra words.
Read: bpm 55
